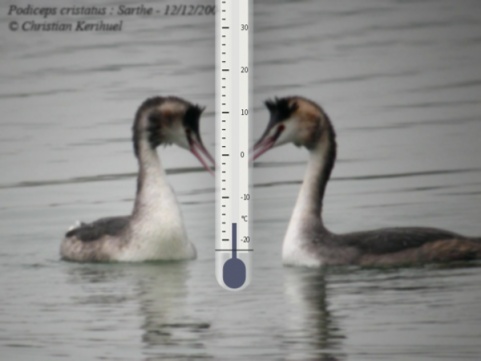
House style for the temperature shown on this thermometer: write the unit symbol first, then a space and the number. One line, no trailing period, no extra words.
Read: °C -16
